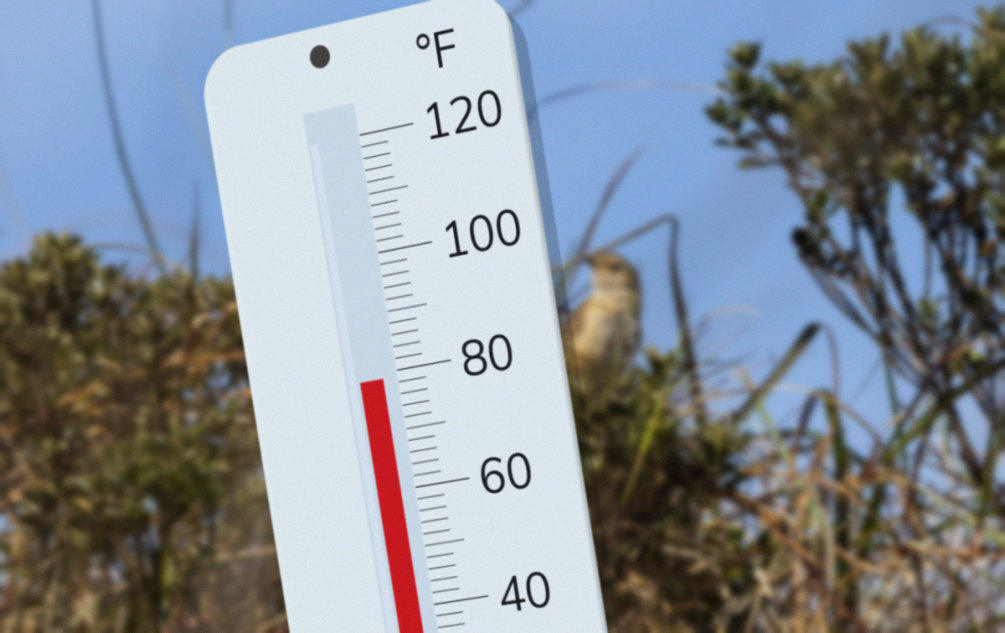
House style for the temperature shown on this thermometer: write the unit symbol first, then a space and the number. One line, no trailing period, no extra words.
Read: °F 79
